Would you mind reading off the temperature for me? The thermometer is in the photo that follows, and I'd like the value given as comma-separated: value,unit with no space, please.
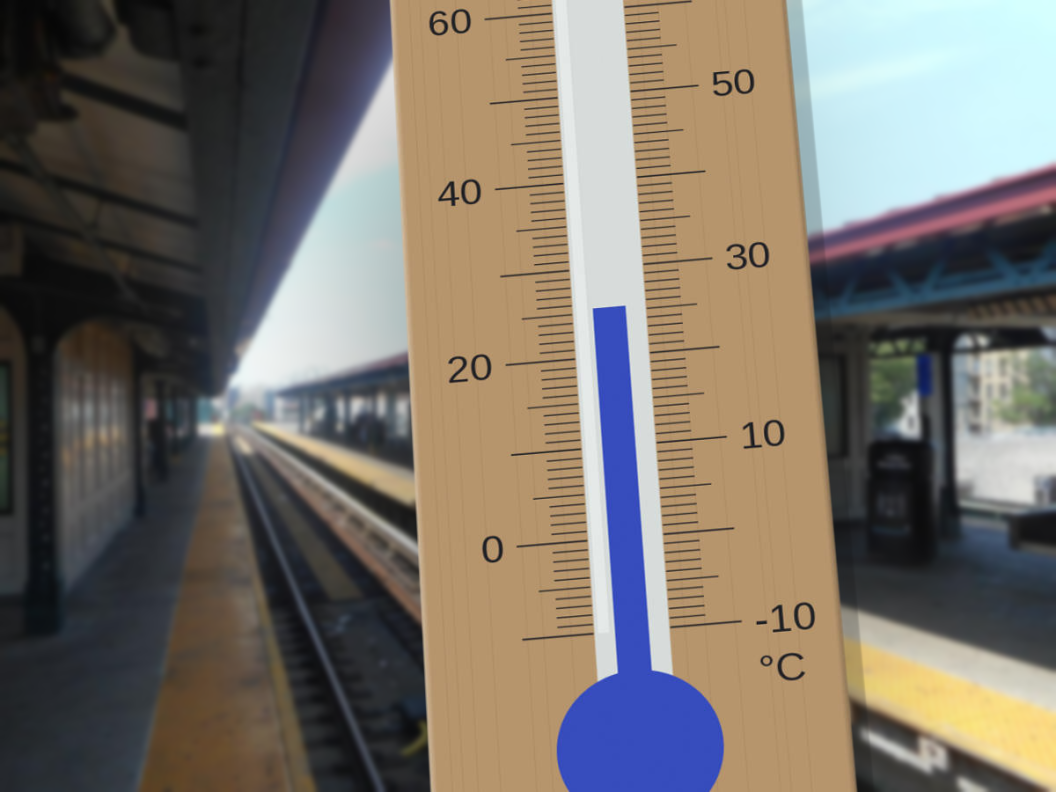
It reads 25.5,°C
